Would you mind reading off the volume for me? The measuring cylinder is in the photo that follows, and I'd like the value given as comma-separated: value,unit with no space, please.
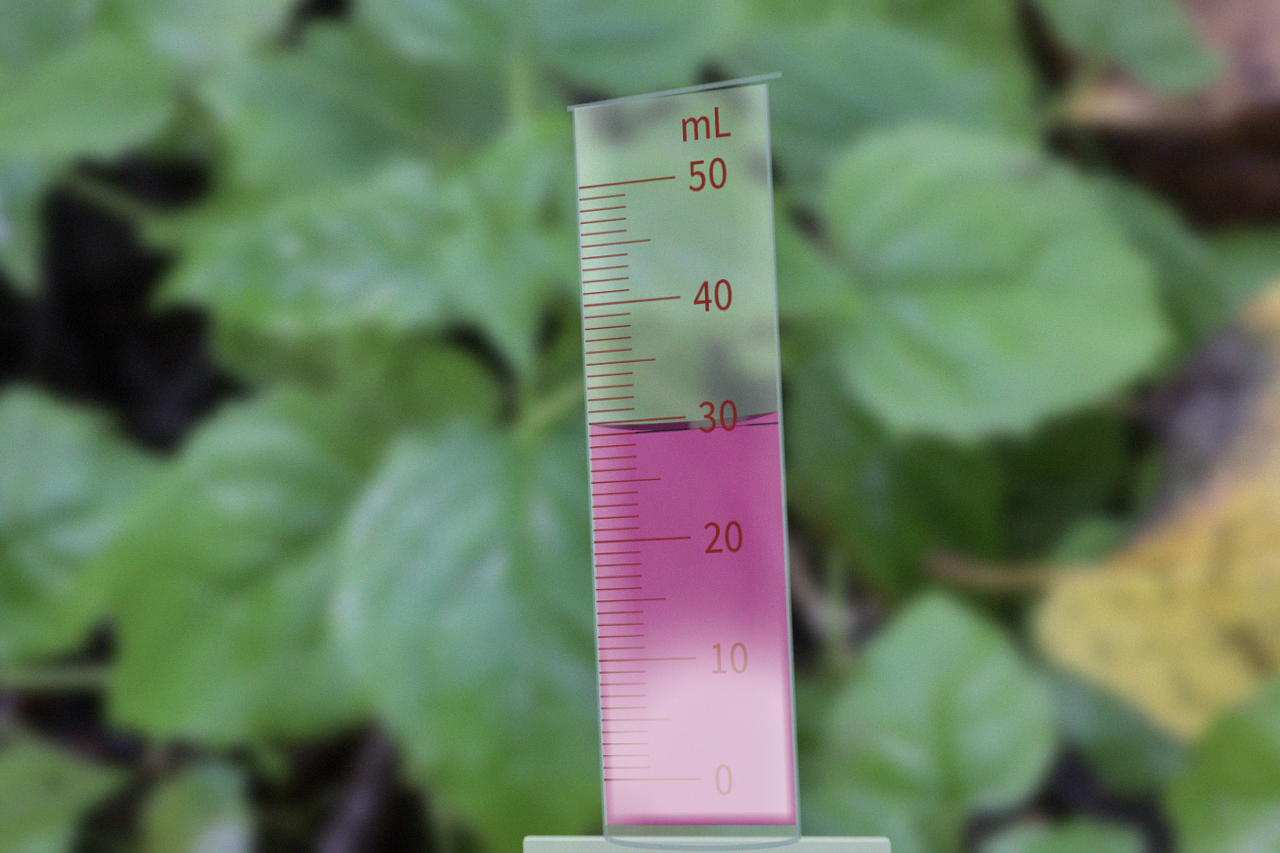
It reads 29,mL
